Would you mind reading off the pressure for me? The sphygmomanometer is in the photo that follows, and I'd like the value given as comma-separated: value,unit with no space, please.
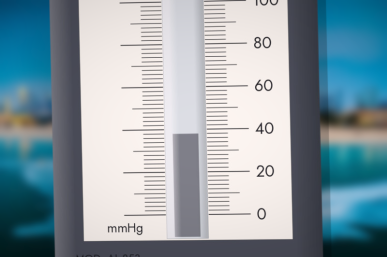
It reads 38,mmHg
